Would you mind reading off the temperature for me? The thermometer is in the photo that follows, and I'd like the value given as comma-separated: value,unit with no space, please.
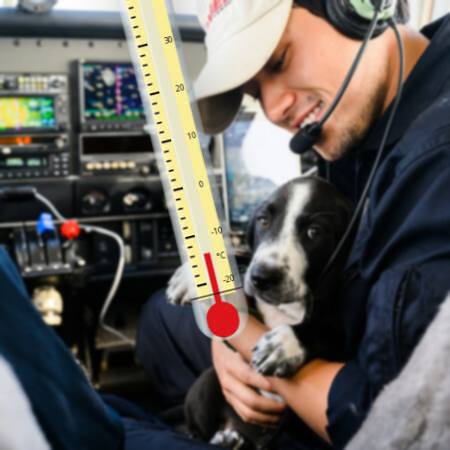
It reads -14,°C
